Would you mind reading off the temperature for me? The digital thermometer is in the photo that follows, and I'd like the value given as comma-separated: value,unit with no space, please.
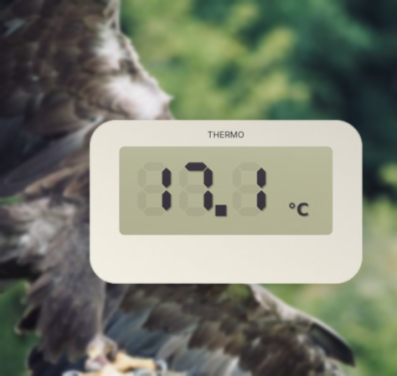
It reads 17.1,°C
